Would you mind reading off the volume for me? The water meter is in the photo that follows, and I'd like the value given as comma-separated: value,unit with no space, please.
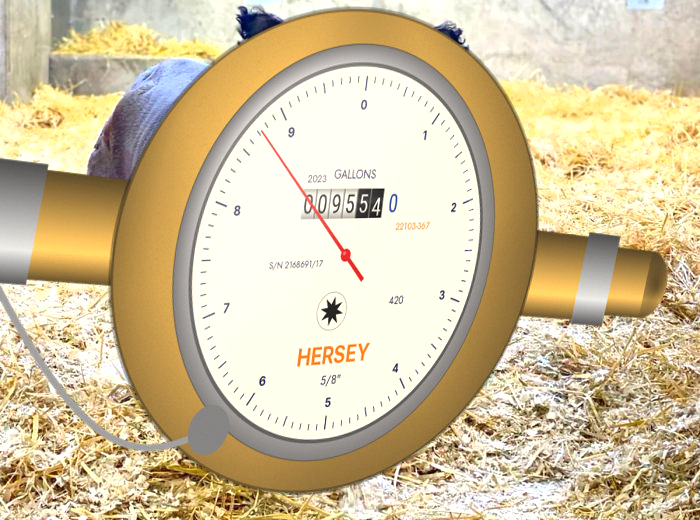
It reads 95538.7,gal
